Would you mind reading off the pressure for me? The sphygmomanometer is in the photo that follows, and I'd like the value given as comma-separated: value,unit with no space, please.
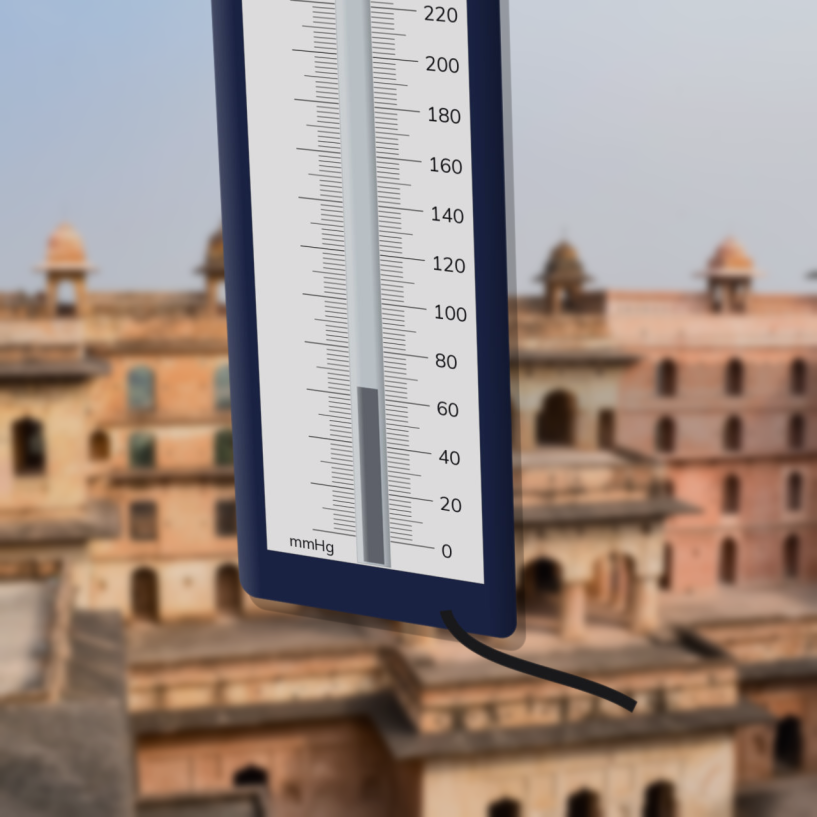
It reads 64,mmHg
